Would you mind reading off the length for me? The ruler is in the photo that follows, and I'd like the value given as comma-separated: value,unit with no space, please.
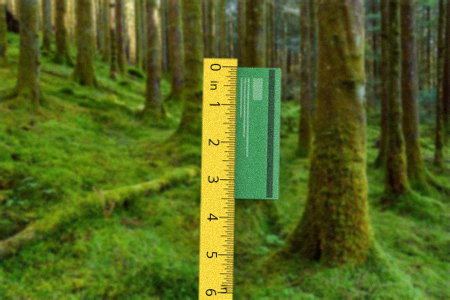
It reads 3.5,in
